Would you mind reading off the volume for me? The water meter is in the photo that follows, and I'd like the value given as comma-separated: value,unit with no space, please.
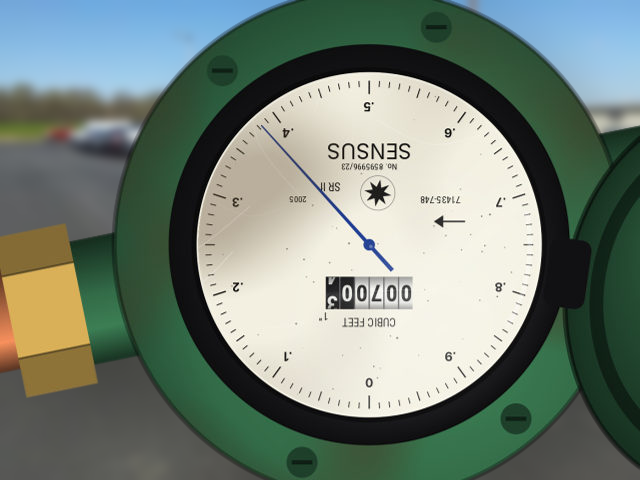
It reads 7003.38,ft³
